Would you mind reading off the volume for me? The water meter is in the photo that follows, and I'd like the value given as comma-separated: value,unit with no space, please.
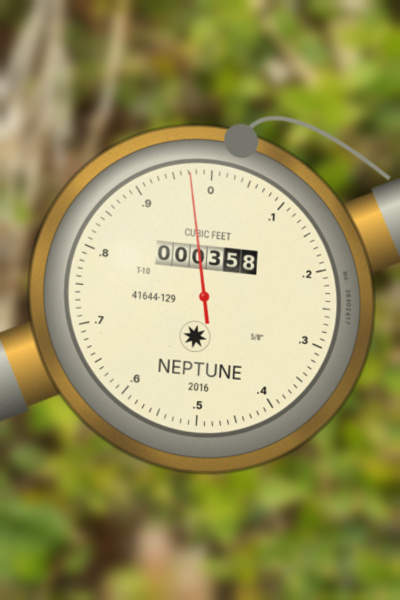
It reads 357.97,ft³
